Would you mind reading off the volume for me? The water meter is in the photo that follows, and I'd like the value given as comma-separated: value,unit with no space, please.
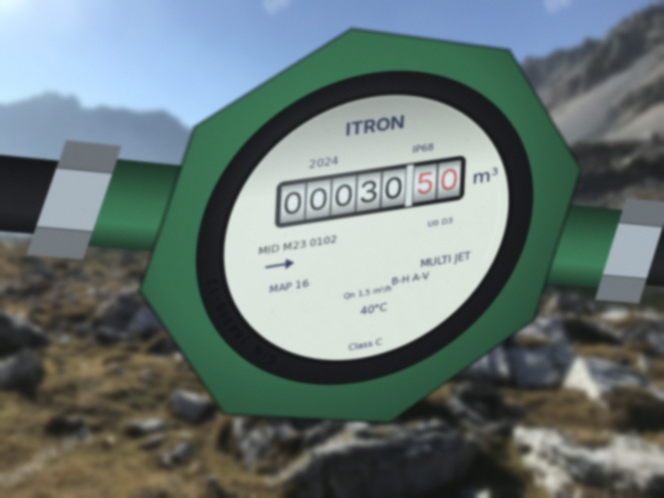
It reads 30.50,m³
